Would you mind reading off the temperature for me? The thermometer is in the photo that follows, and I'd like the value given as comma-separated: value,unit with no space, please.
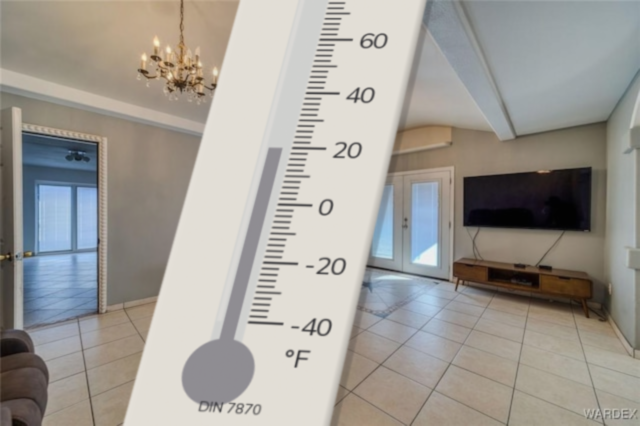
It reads 20,°F
